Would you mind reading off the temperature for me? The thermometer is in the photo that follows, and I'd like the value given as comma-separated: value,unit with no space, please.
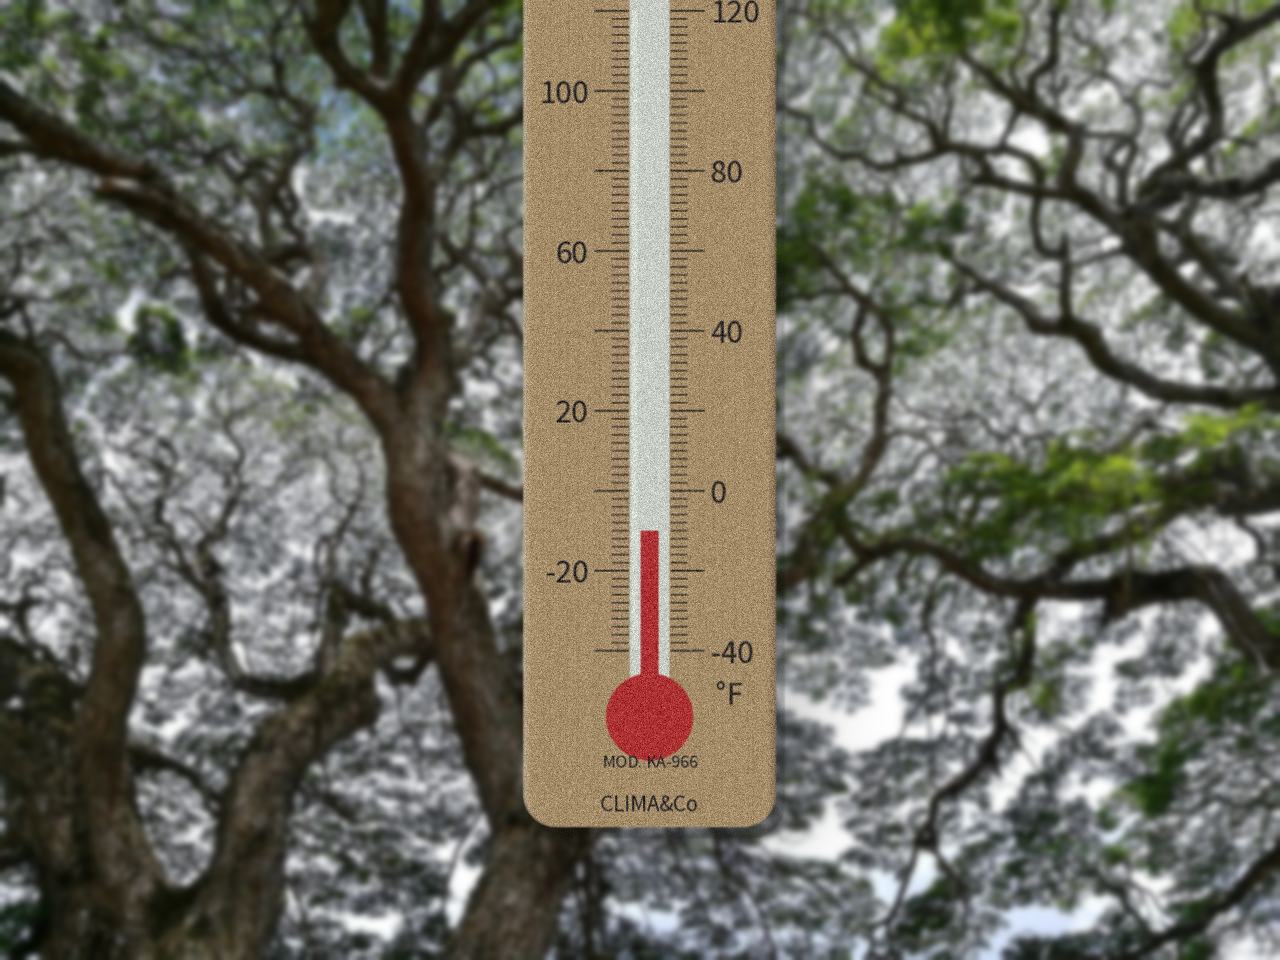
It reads -10,°F
